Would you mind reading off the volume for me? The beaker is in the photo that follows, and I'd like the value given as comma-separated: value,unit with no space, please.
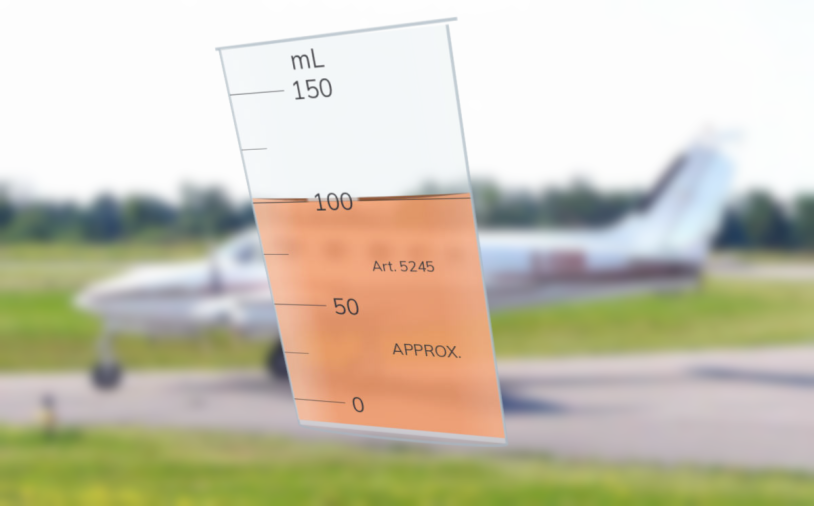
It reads 100,mL
